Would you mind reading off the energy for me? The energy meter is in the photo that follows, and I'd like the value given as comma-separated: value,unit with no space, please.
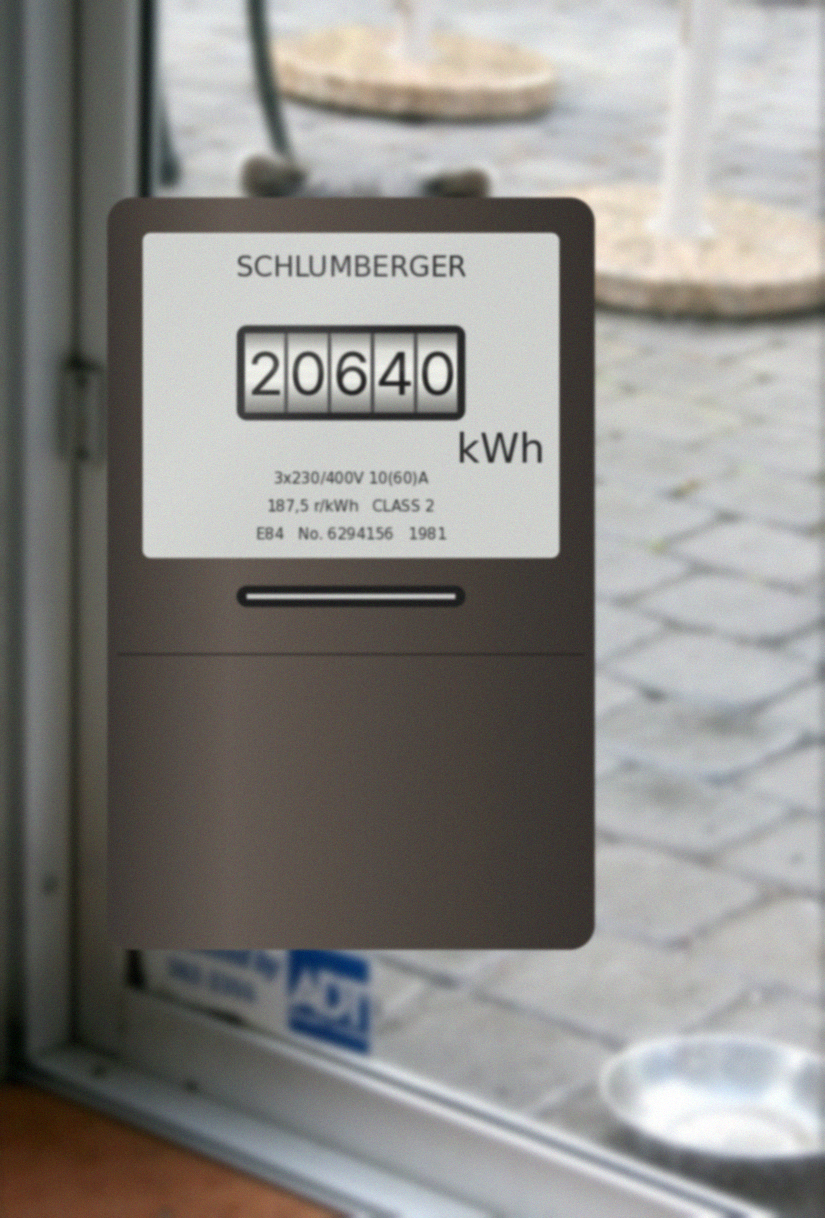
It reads 20640,kWh
